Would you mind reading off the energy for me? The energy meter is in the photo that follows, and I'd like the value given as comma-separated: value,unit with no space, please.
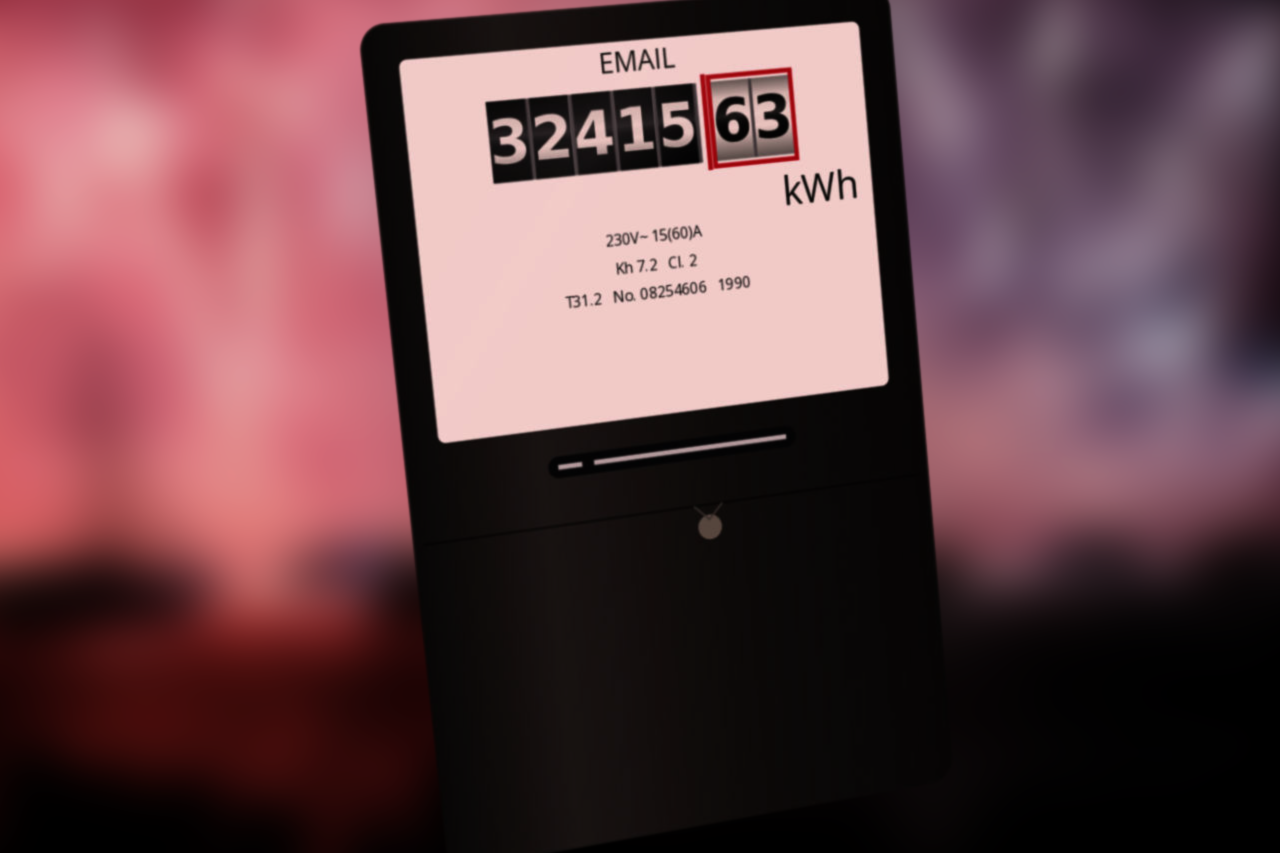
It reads 32415.63,kWh
